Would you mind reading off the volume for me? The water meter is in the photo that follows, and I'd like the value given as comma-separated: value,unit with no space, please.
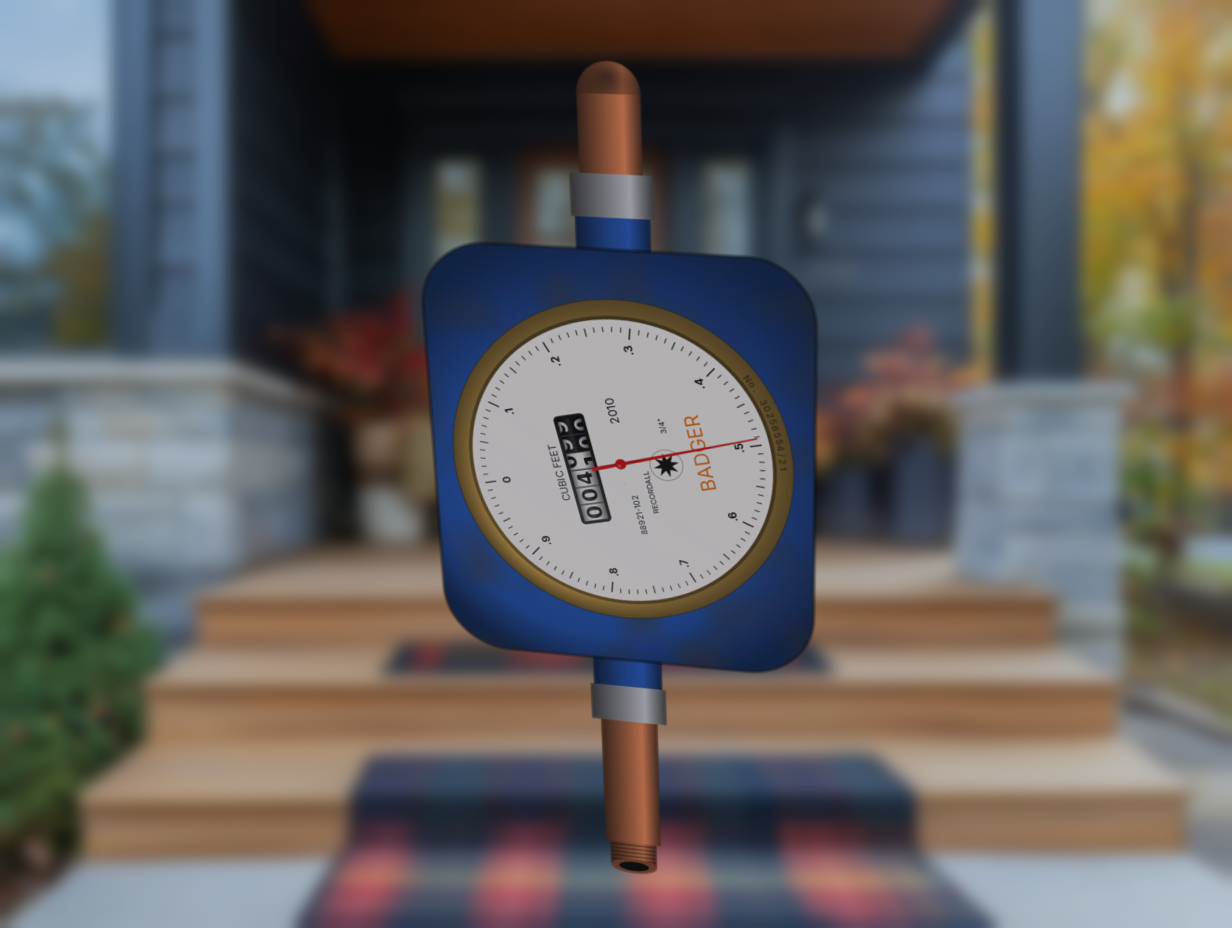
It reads 4099.49,ft³
